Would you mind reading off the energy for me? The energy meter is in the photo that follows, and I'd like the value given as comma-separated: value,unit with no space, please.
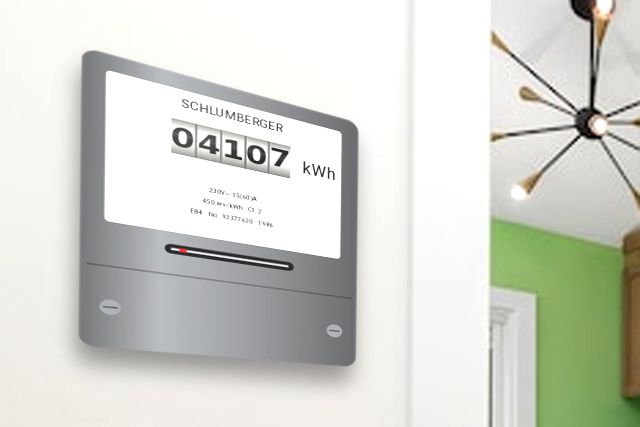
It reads 4107,kWh
